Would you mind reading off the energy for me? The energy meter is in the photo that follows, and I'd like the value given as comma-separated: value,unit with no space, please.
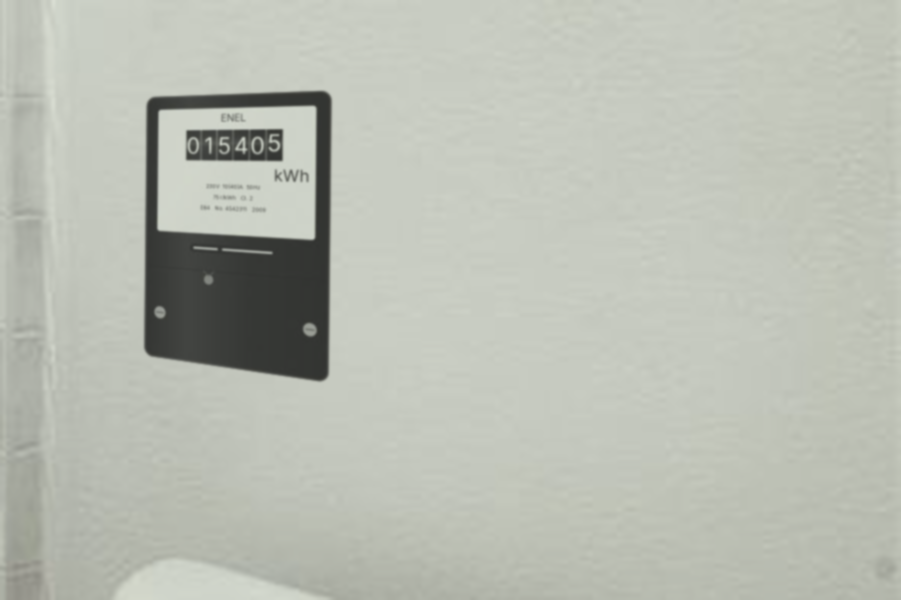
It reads 15405,kWh
